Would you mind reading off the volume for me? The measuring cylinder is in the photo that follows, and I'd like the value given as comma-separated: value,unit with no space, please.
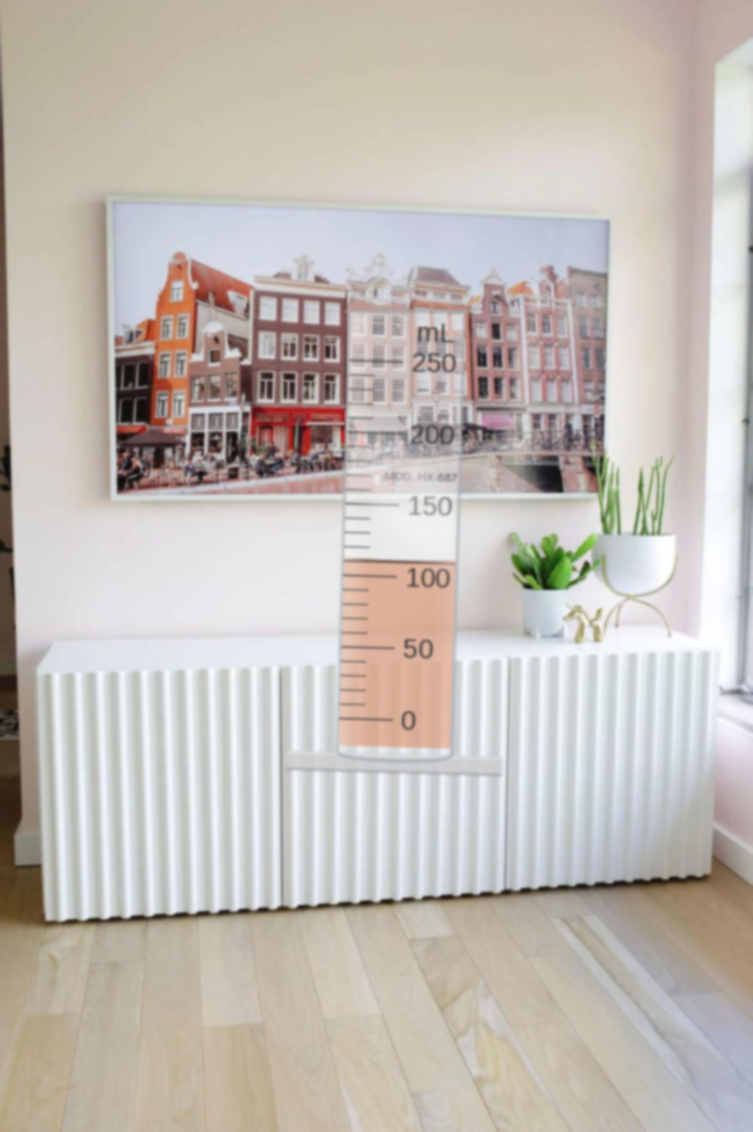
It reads 110,mL
